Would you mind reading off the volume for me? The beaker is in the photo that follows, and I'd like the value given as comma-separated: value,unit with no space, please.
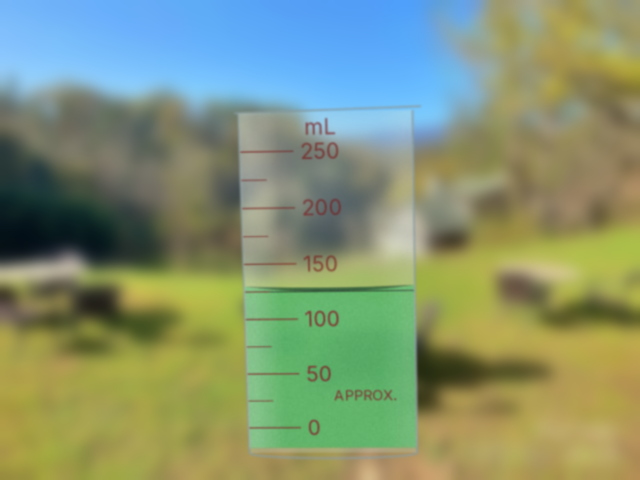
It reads 125,mL
